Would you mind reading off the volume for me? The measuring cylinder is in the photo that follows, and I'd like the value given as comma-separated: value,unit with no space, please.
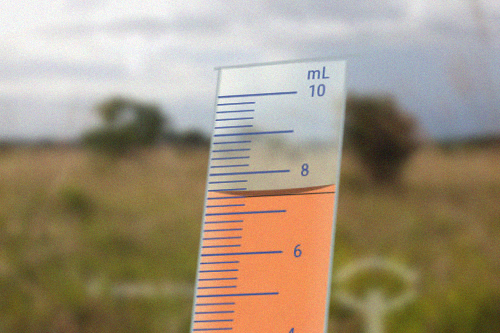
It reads 7.4,mL
